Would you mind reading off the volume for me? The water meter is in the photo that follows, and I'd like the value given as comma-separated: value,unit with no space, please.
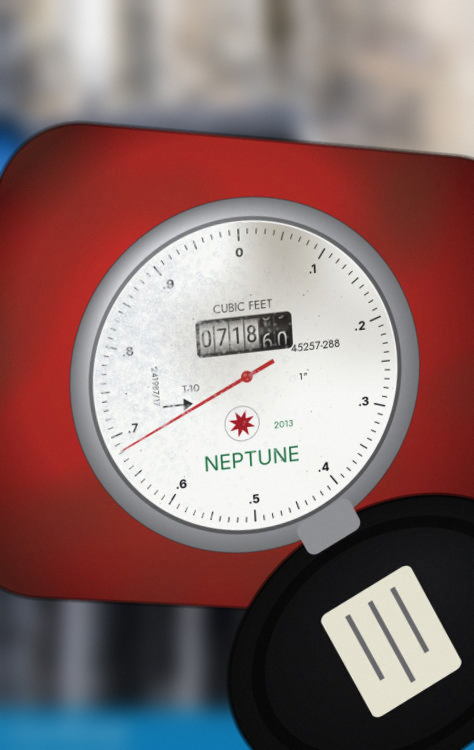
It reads 71859.68,ft³
